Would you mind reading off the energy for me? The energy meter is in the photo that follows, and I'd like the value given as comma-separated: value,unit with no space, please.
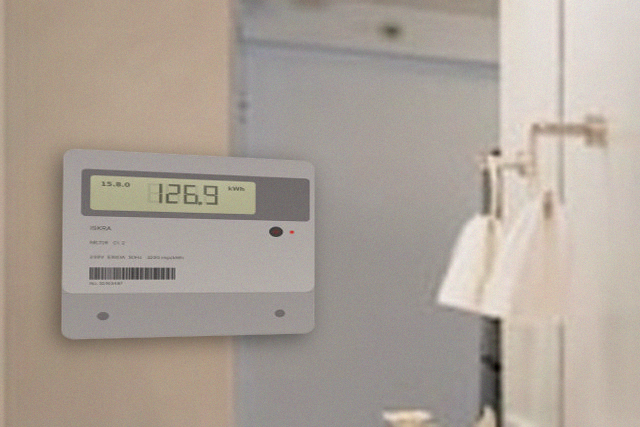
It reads 126.9,kWh
